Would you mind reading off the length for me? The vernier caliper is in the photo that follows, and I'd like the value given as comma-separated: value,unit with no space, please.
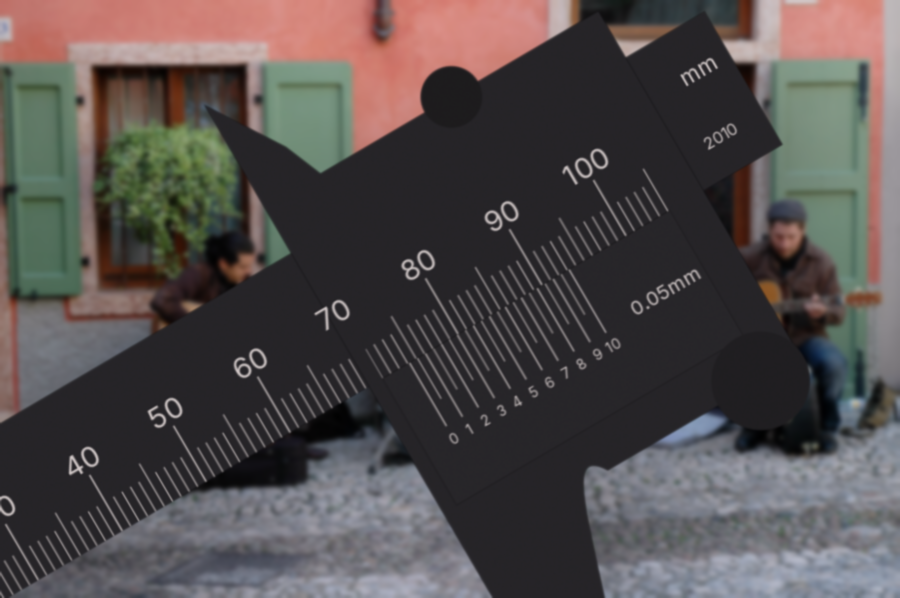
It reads 74.2,mm
